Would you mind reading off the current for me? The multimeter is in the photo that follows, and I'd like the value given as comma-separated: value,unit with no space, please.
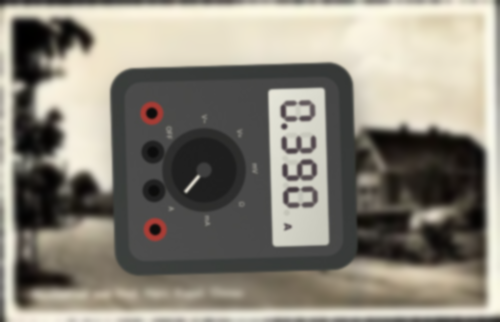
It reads 0.390,A
